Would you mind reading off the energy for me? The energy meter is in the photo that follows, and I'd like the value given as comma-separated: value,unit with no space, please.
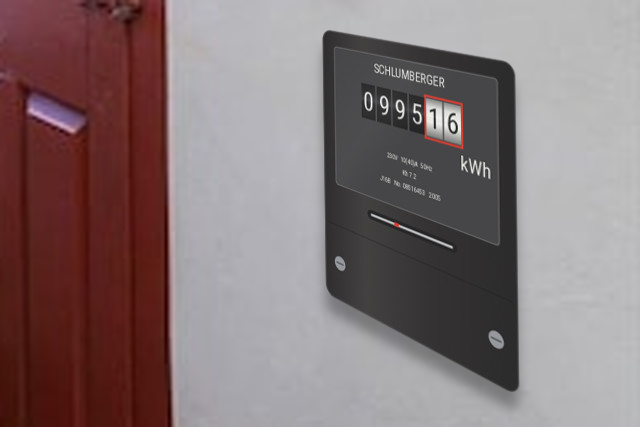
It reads 995.16,kWh
